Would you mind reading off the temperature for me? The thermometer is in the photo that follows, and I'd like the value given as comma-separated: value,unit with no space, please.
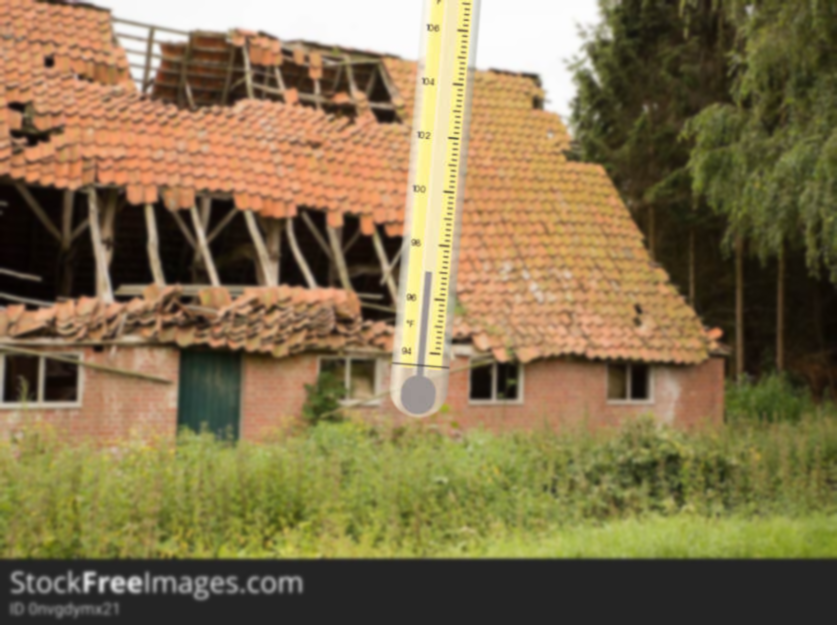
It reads 97,°F
